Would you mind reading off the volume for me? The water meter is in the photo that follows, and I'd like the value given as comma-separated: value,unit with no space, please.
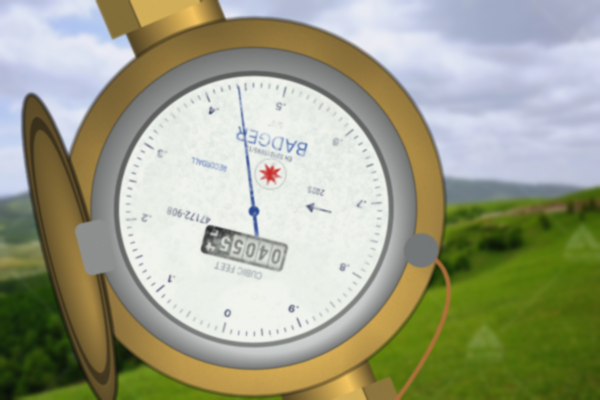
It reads 40554.44,ft³
